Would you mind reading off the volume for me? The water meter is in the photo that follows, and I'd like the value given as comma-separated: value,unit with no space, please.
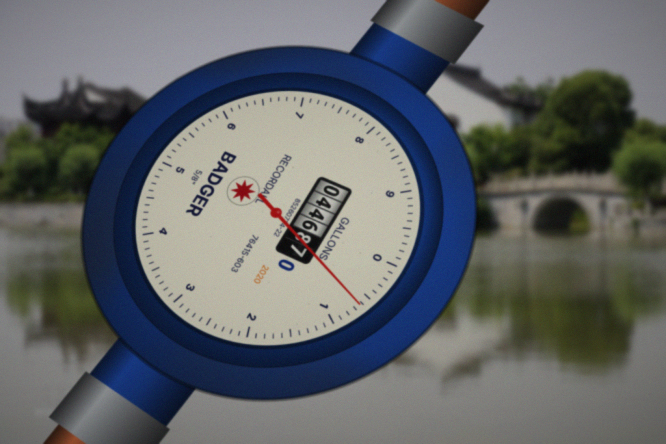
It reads 446870.6,gal
